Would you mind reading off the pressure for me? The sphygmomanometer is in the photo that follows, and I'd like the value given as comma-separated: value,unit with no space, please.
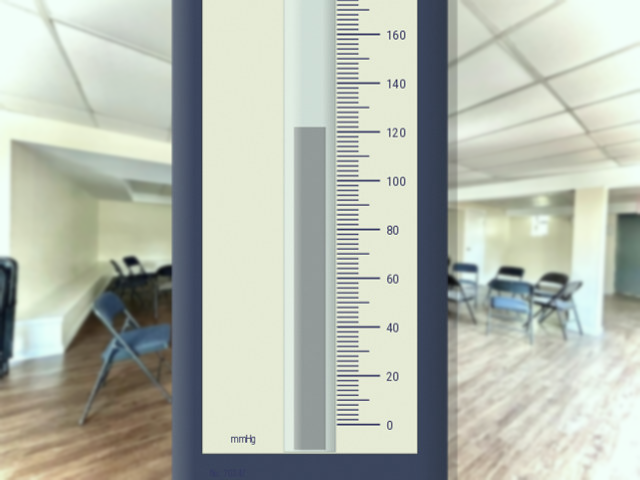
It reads 122,mmHg
